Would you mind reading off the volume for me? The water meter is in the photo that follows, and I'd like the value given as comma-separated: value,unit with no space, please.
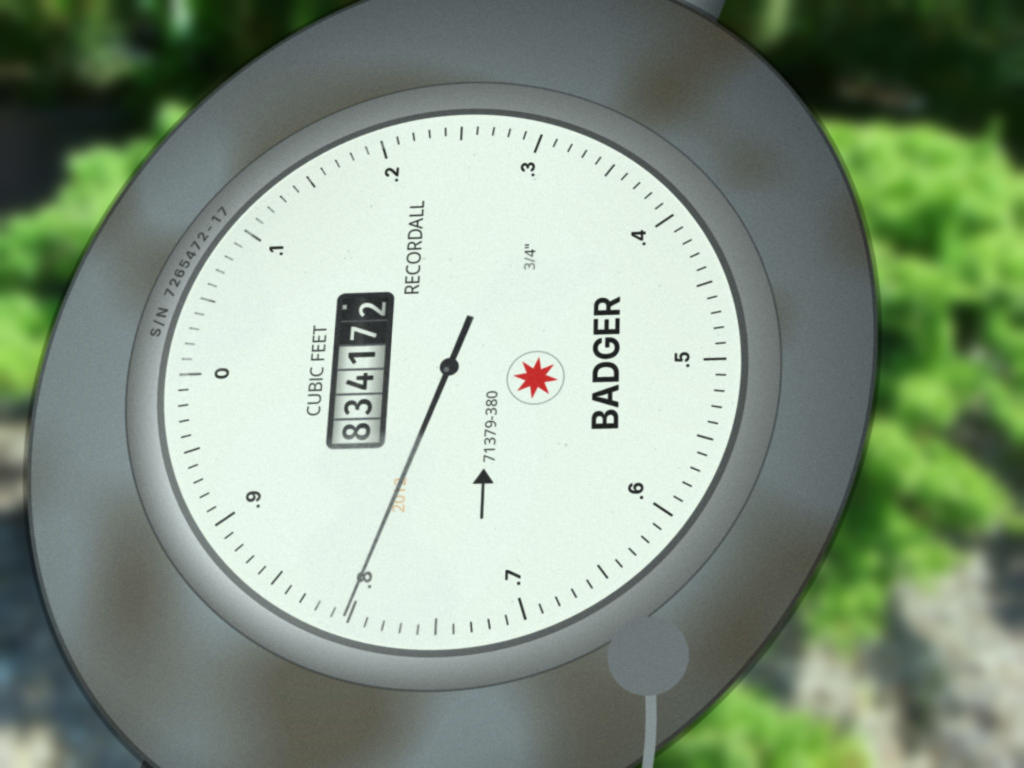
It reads 834171.80,ft³
